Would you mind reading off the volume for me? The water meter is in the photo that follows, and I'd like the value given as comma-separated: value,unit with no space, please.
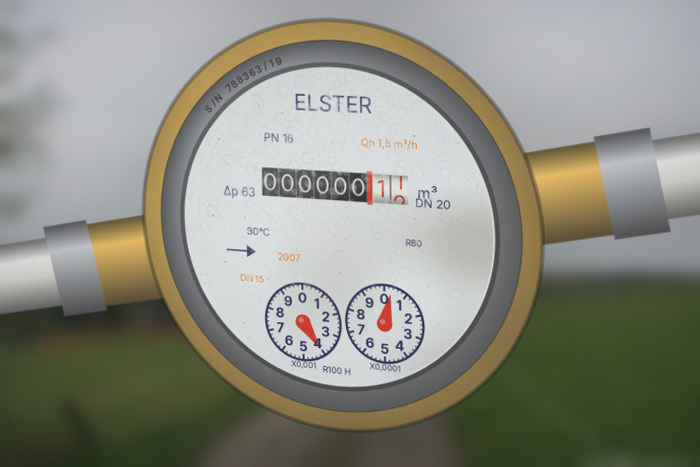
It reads 0.1140,m³
